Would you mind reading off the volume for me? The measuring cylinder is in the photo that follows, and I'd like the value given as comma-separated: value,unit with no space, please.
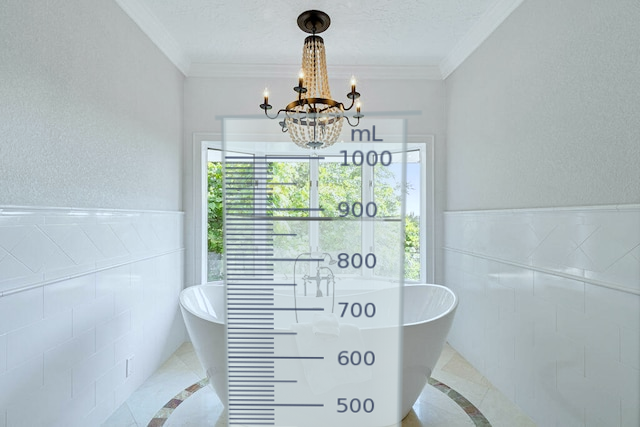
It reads 880,mL
